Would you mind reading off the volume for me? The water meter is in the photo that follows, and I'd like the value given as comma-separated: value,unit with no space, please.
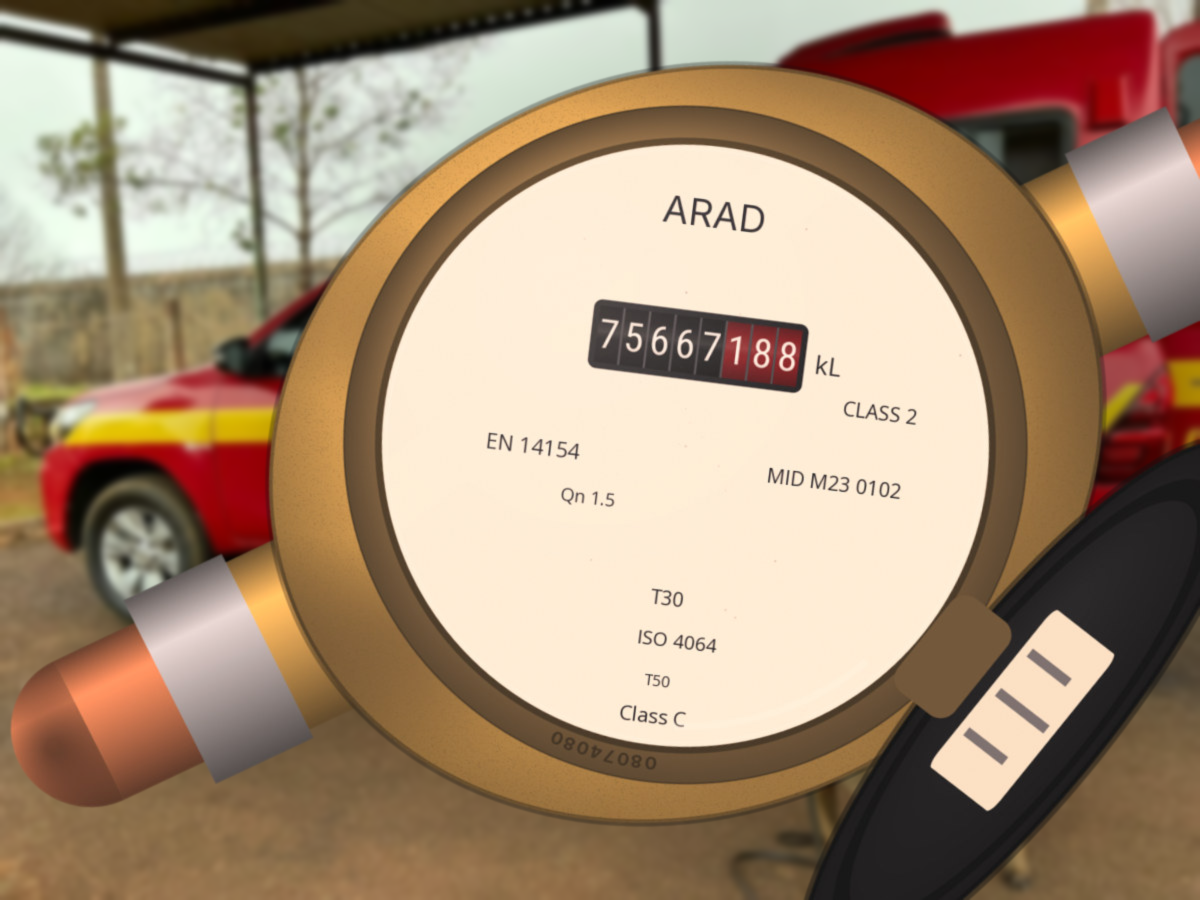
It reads 75667.188,kL
